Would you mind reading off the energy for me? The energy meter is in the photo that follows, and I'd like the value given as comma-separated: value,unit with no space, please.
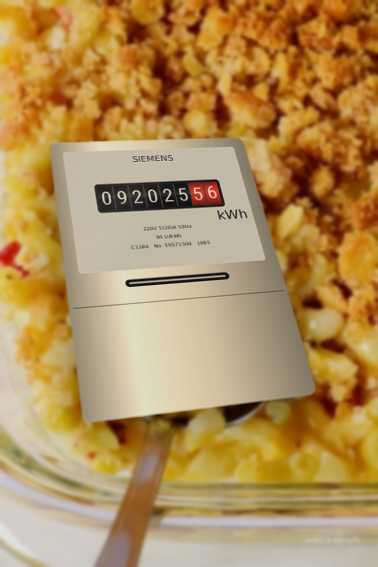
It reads 92025.56,kWh
